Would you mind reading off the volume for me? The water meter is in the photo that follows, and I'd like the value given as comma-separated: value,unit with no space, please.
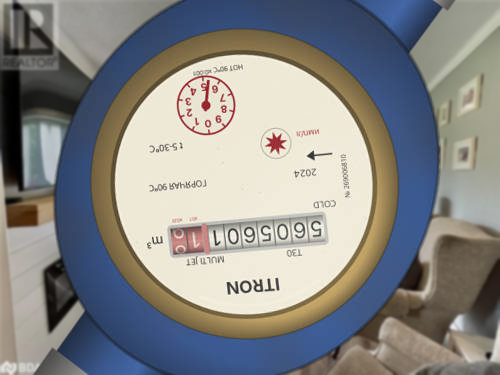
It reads 5605601.185,m³
